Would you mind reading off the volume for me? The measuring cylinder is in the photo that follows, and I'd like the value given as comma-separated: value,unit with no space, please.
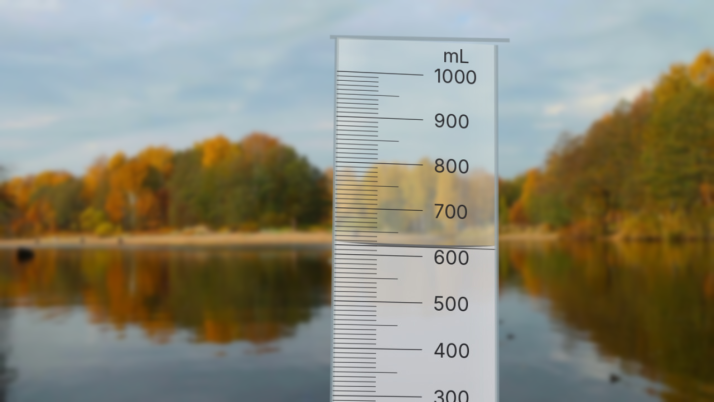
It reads 620,mL
